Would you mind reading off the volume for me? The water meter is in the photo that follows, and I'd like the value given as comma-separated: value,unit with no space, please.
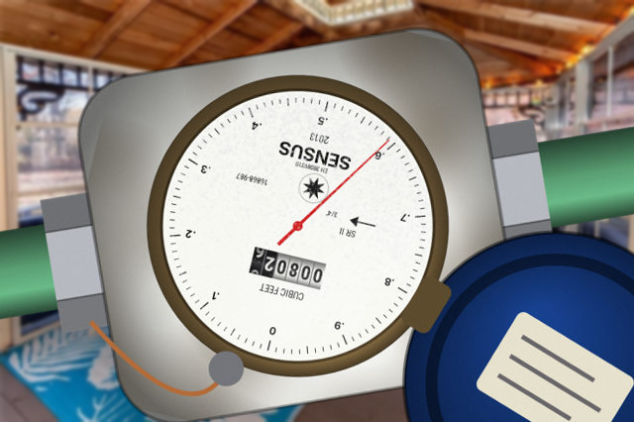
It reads 8025.59,ft³
